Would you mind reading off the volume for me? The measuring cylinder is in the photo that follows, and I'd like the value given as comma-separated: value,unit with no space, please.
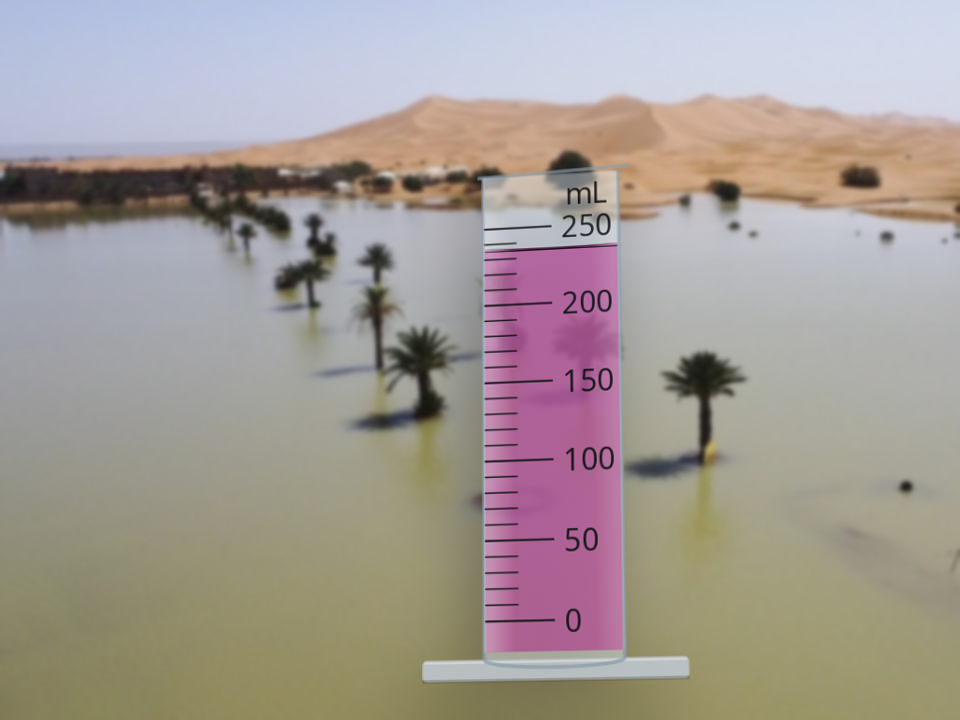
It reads 235,mL
